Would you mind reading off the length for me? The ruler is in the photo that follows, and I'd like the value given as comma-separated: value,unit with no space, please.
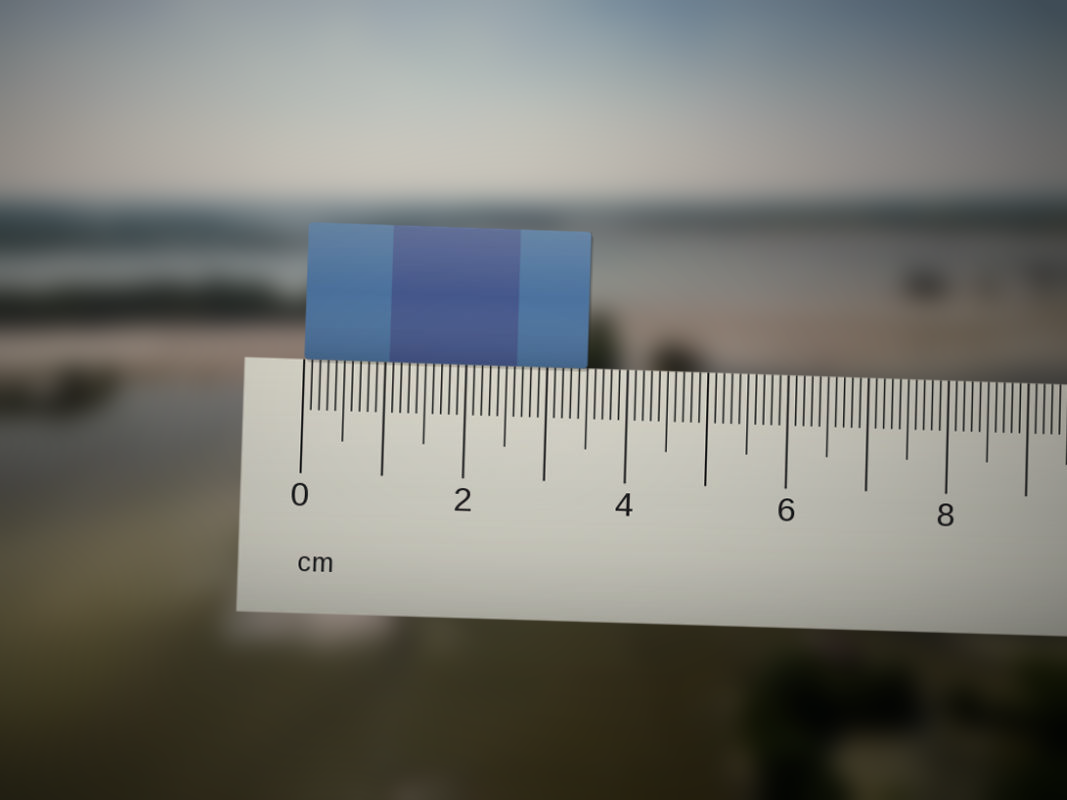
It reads 3.5,cm
